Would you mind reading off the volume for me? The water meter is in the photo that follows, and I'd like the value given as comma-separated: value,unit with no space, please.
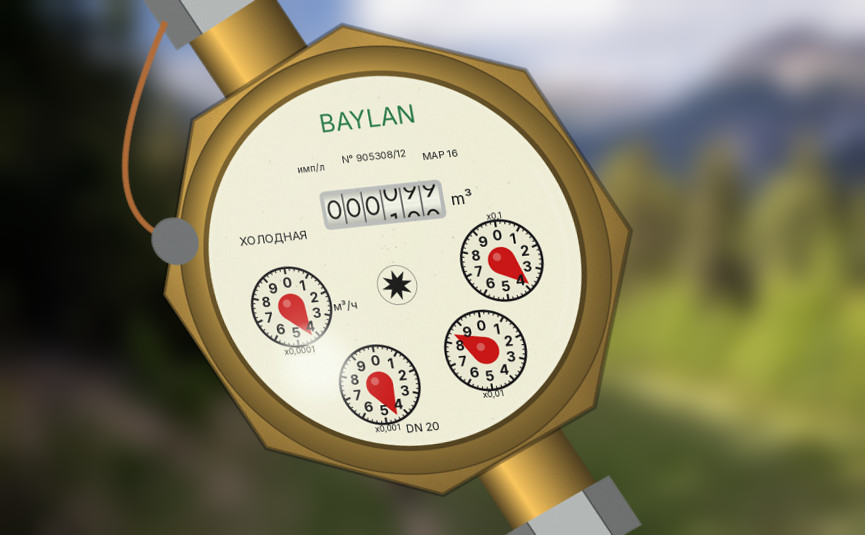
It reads 99.3844,m³
